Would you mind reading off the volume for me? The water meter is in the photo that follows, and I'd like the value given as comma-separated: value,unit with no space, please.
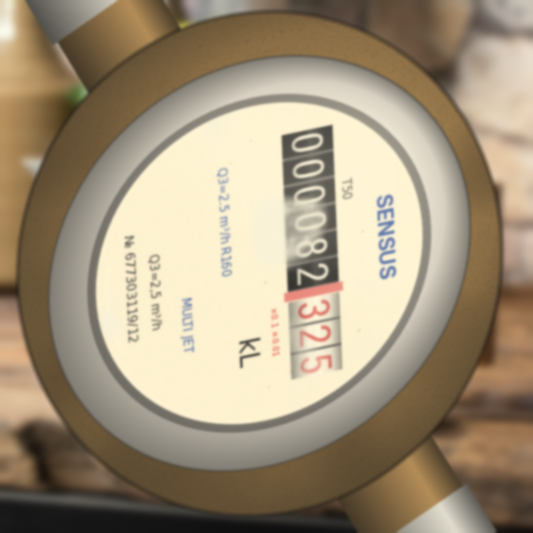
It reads 82.325,kL
